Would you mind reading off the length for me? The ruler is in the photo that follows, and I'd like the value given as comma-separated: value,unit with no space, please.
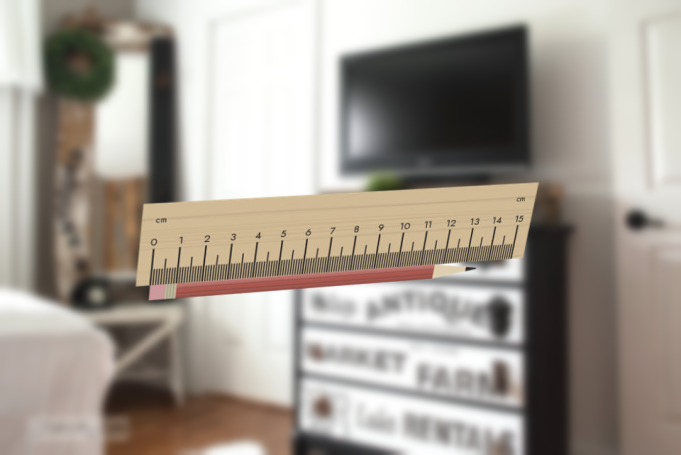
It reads 13.5,cm
